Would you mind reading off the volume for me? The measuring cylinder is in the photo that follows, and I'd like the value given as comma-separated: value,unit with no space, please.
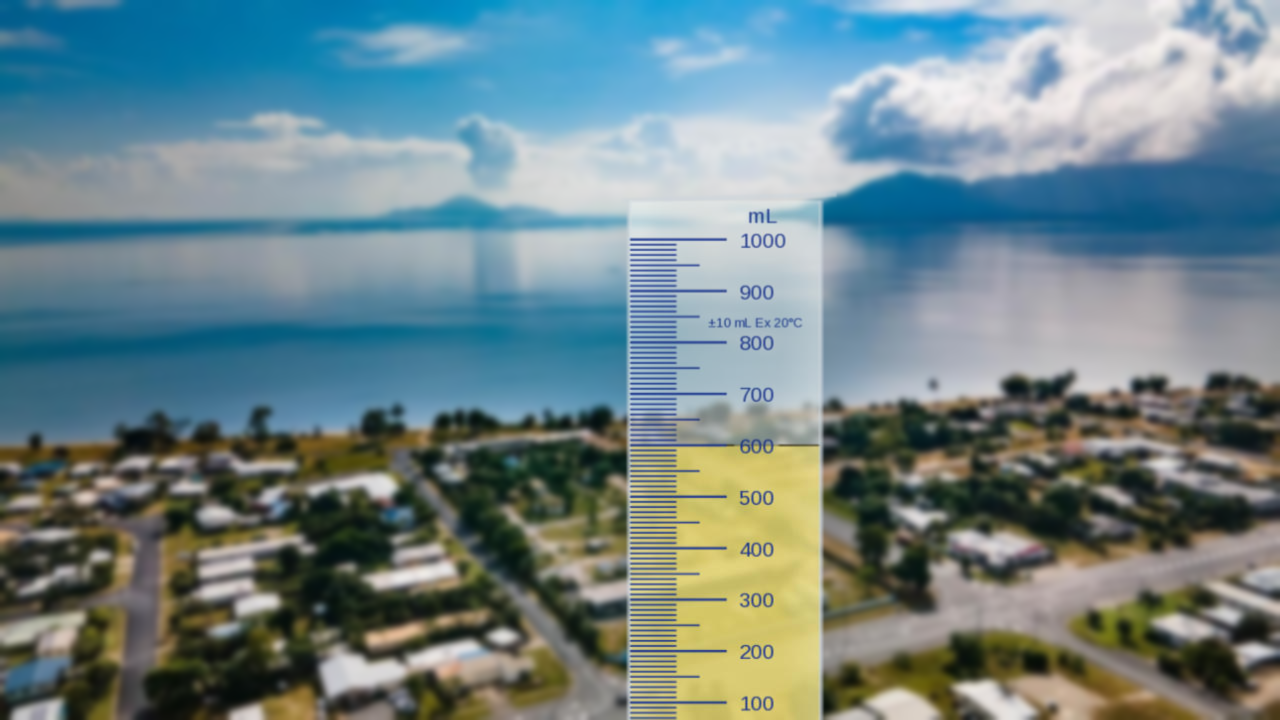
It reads 600,mL
